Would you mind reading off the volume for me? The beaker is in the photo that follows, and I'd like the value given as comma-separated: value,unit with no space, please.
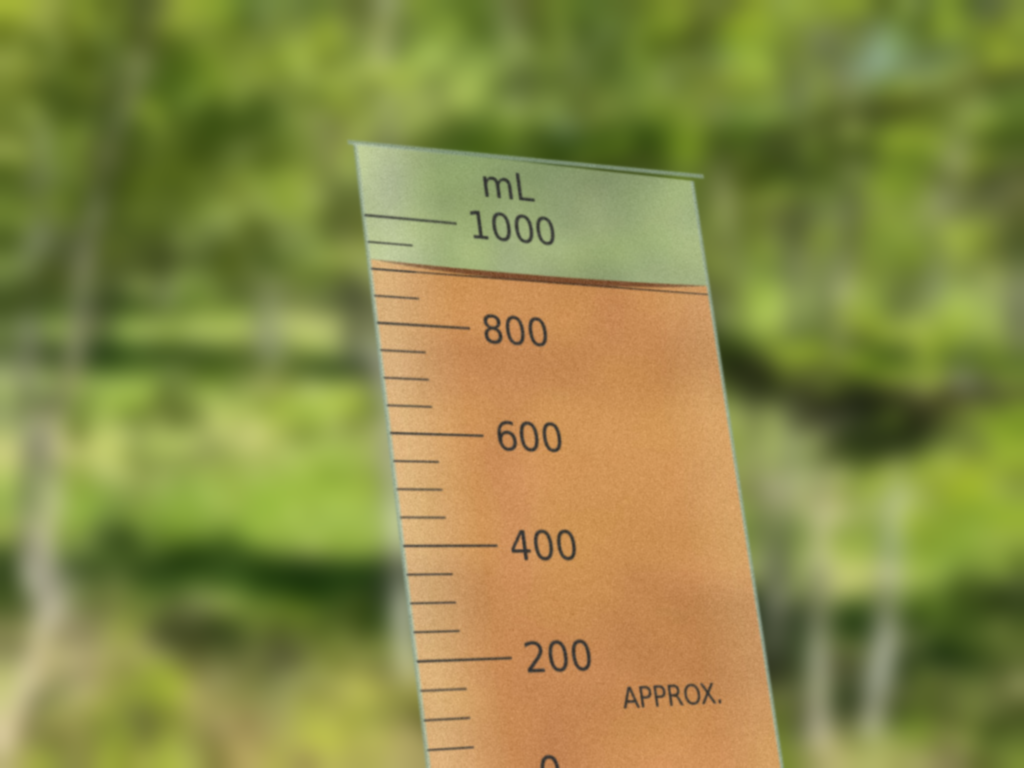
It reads 900,mL
